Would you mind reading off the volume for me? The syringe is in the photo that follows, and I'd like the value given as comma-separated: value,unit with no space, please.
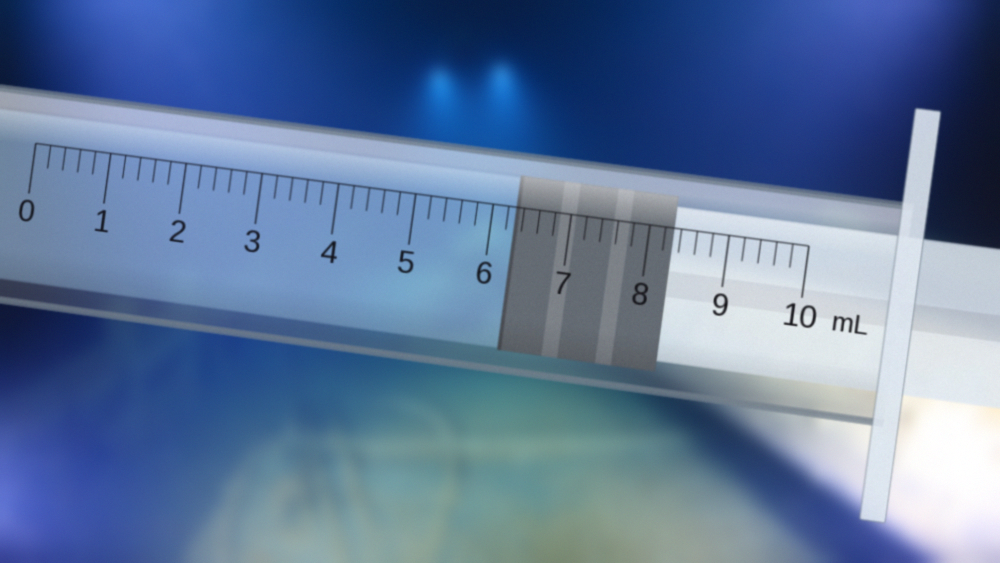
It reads 6.3,mL
